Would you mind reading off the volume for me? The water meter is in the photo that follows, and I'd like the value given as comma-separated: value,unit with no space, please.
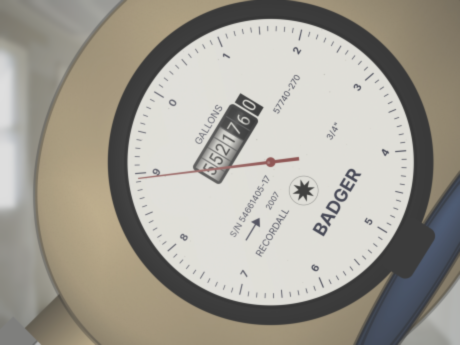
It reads 5521758.9,gal
